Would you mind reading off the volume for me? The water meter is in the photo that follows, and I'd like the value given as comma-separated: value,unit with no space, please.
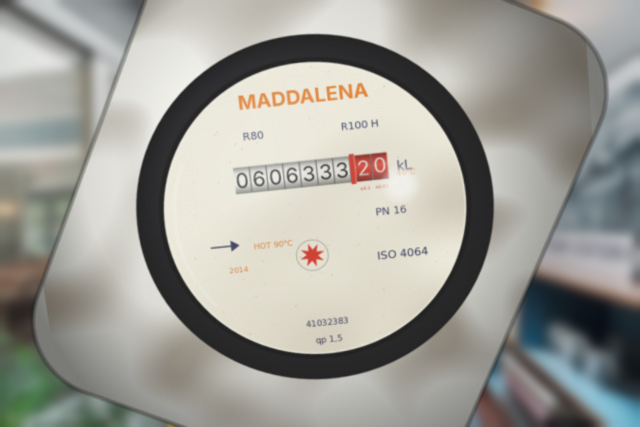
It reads 606333.20,kL
